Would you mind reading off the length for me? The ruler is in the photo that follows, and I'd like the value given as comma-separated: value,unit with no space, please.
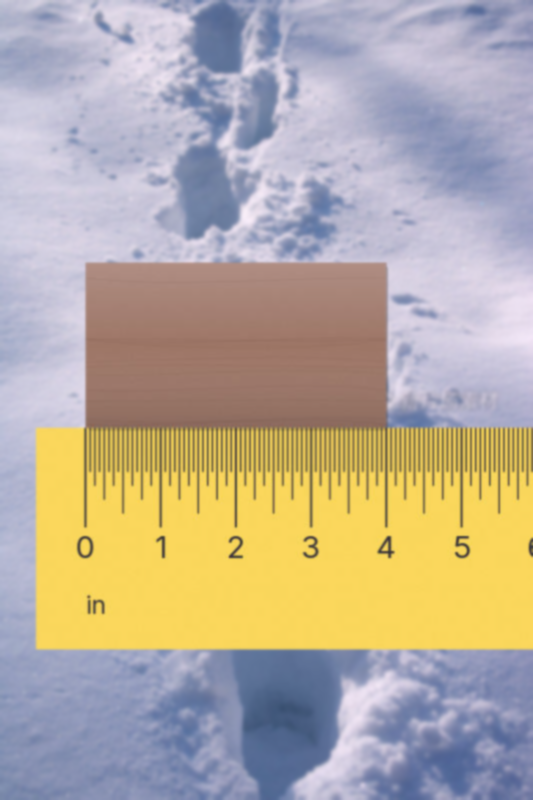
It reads 4,in
